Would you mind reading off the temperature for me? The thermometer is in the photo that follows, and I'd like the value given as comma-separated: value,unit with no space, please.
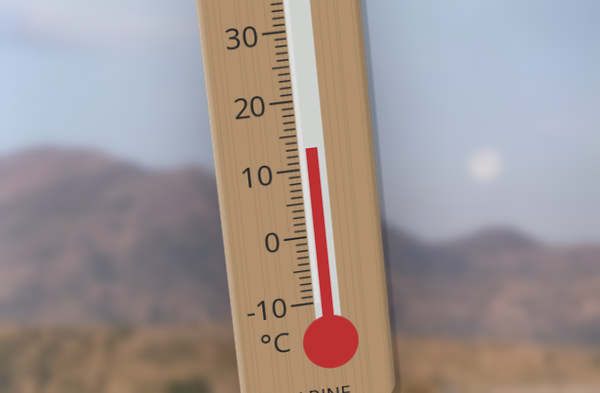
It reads 13,°C
